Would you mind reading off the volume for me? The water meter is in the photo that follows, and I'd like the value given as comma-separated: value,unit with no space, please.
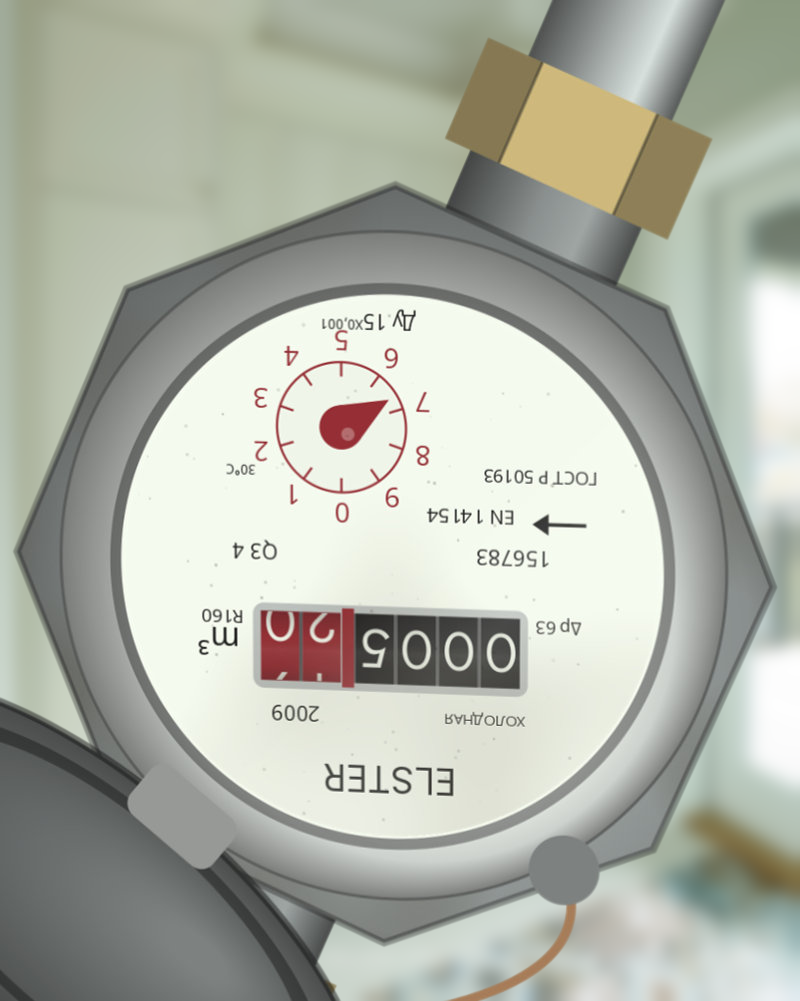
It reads 5.196,m³
